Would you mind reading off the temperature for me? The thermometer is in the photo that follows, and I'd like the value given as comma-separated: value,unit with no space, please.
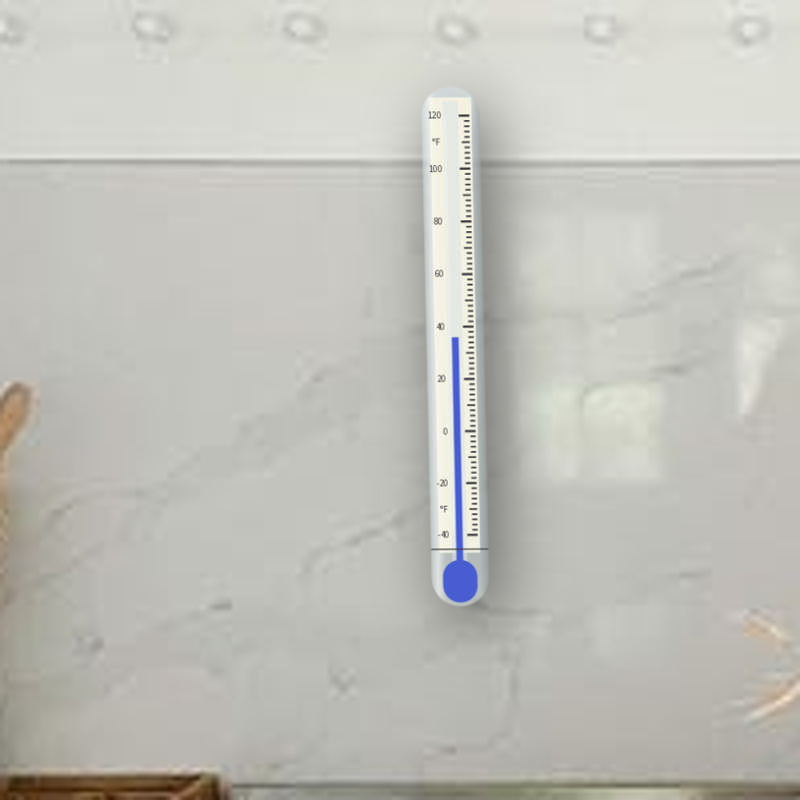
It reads 36,°F
